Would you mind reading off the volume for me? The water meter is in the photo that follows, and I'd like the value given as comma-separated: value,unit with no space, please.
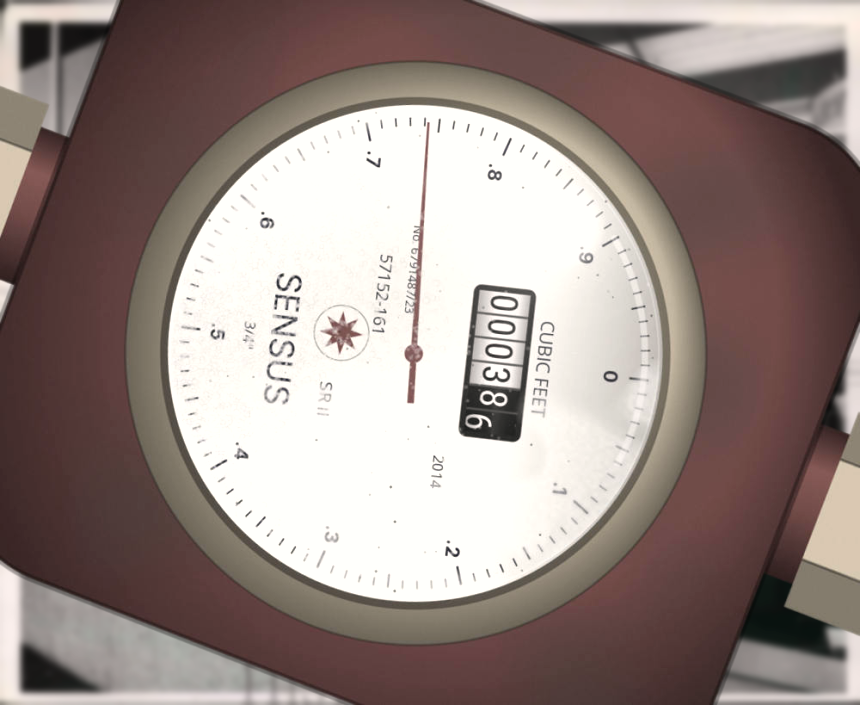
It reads 385.74,ft³
